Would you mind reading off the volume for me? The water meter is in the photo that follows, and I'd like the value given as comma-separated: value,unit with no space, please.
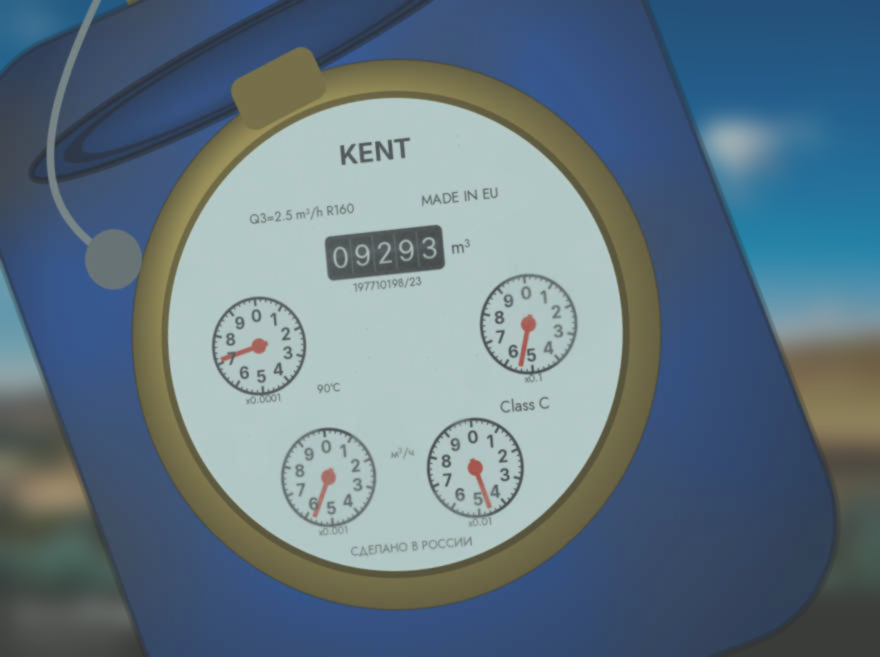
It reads 9293.5457,m³
